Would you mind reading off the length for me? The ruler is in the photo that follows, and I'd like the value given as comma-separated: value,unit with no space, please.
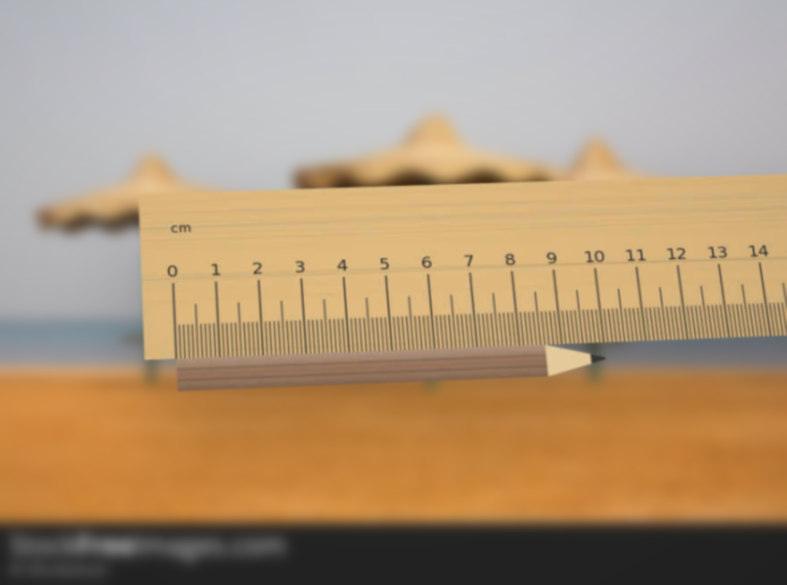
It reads 10,cm
